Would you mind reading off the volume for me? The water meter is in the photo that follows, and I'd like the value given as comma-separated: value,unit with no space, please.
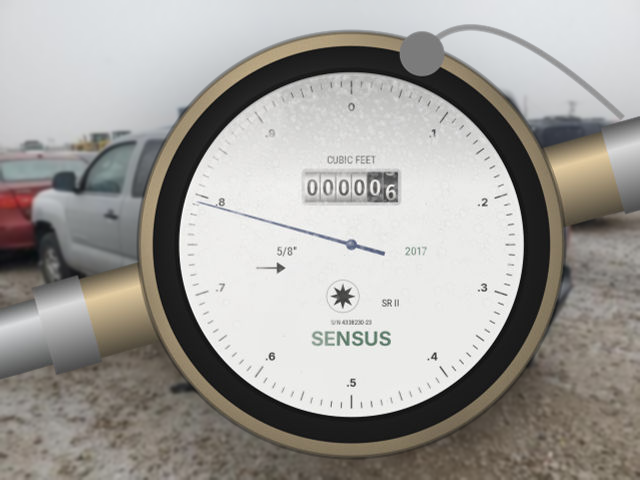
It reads 5.79,ft³
